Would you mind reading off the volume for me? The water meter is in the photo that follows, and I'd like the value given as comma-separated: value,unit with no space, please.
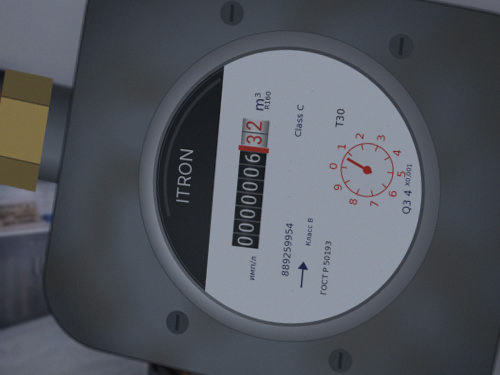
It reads 6.320,m³
